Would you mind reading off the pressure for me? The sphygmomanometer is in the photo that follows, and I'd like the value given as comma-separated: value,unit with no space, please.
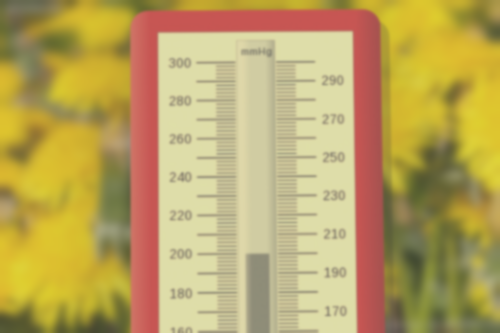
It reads 200,mmHg
